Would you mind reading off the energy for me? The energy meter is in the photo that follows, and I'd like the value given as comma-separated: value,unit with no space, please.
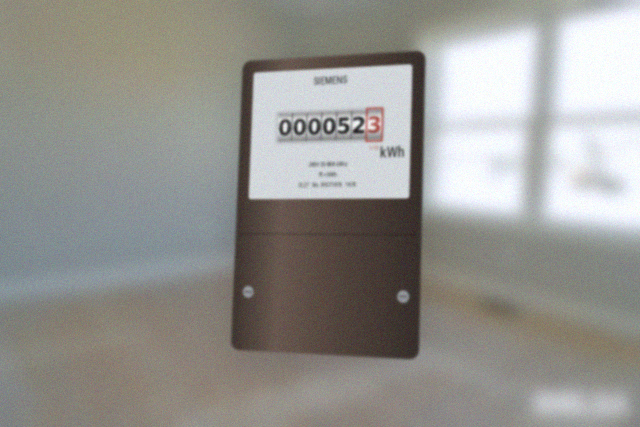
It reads 52.3,kWh
